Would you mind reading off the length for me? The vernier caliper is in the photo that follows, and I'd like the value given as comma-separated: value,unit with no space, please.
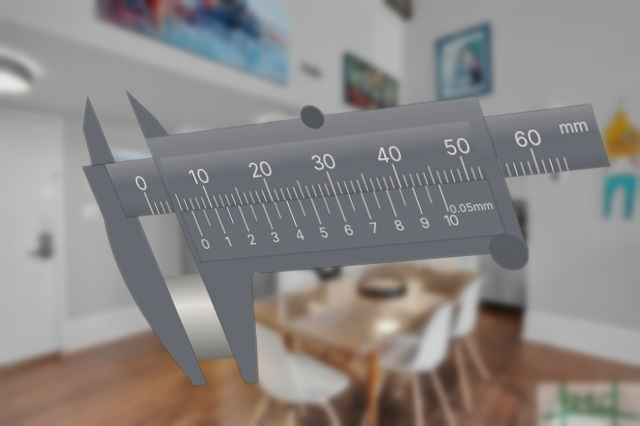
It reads 6.6,mm
